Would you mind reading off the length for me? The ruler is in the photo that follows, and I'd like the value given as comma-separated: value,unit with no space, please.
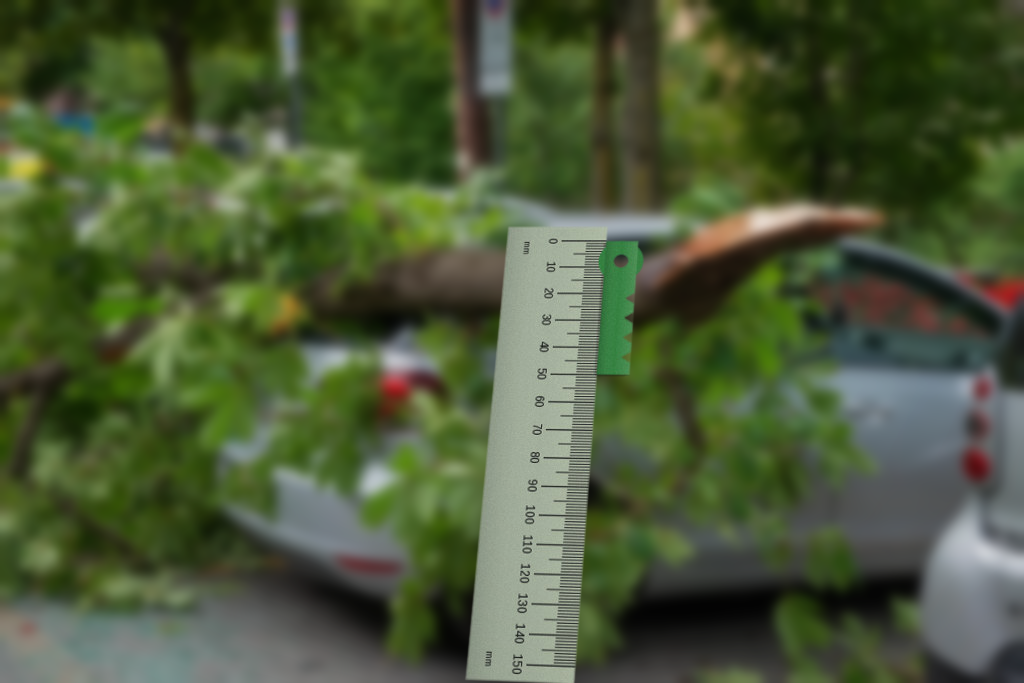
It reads 50,mm
